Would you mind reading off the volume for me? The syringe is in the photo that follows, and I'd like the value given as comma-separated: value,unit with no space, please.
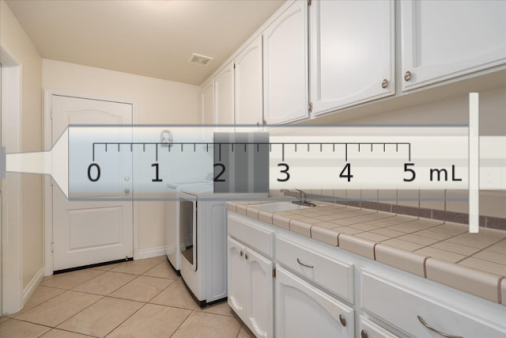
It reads 1.9,mL
